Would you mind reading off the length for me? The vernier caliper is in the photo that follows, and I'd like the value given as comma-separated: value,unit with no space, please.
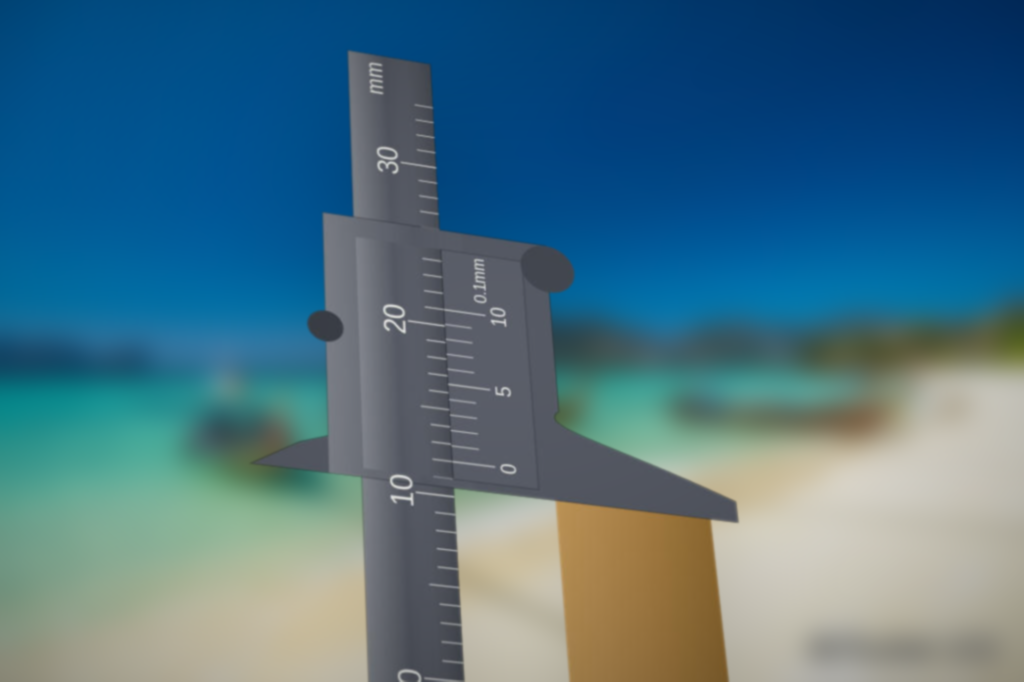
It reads 12.0,mm
